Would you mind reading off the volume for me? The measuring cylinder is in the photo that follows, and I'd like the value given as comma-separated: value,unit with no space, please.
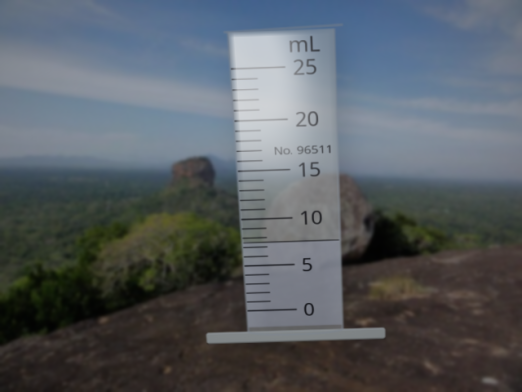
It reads 7.5,mL
